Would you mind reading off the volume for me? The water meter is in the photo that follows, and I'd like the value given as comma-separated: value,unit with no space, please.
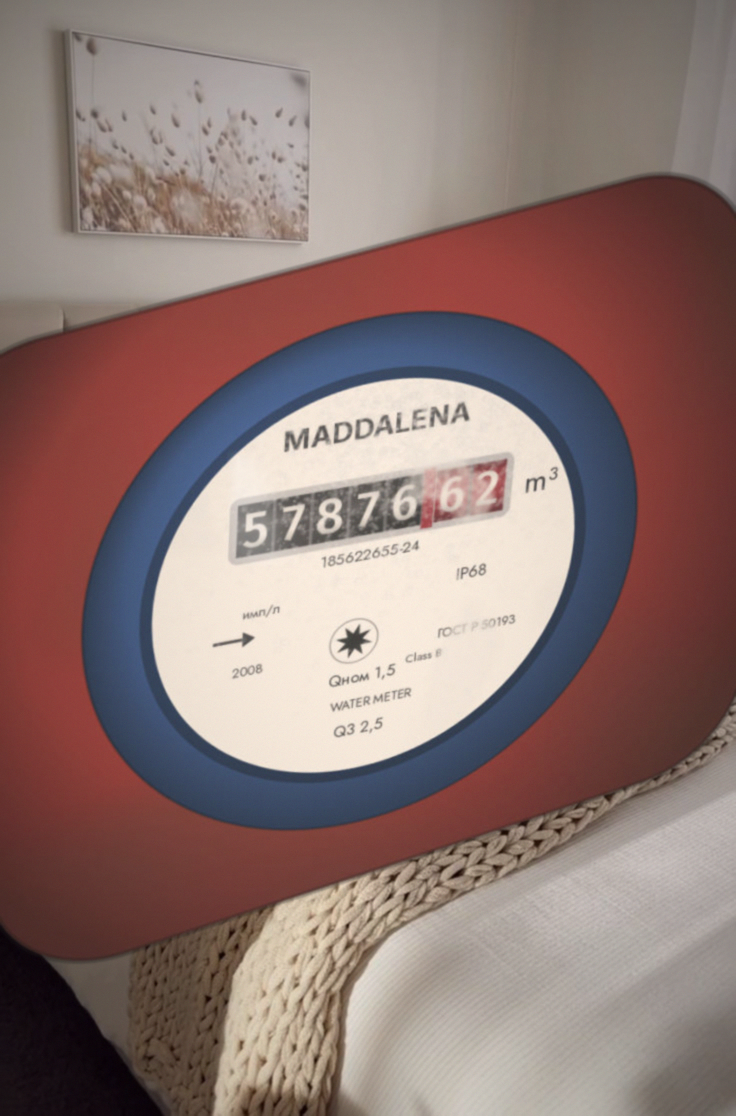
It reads 57876.62,m³
